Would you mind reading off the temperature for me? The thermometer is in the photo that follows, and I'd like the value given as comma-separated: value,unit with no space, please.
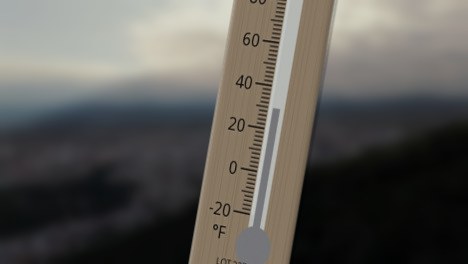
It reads 30,°F
